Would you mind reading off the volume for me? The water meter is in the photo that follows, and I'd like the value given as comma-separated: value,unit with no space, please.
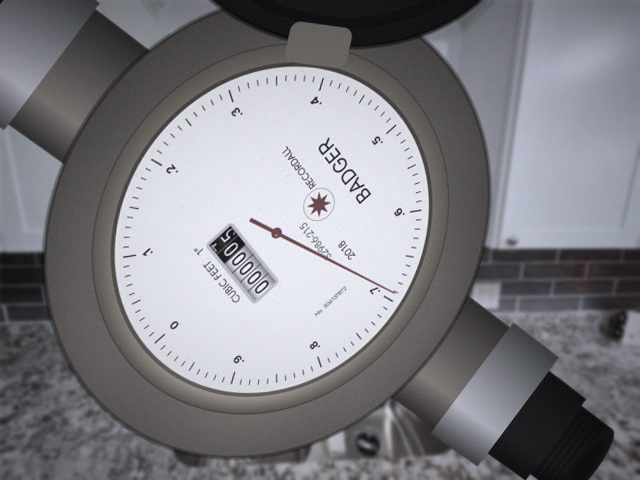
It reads 4.69,ft³
